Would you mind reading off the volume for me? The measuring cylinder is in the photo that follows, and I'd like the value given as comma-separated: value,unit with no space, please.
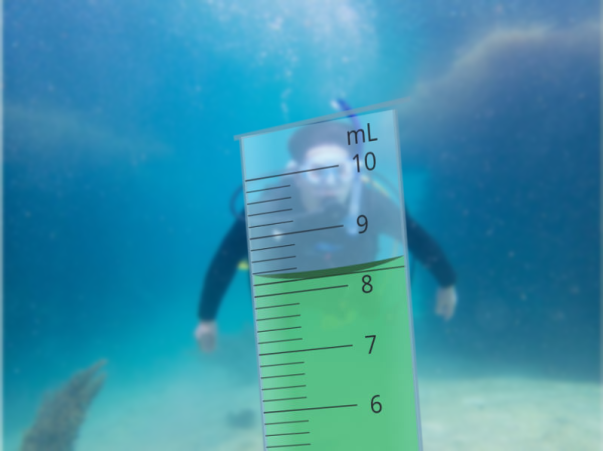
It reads 8.2,mL
